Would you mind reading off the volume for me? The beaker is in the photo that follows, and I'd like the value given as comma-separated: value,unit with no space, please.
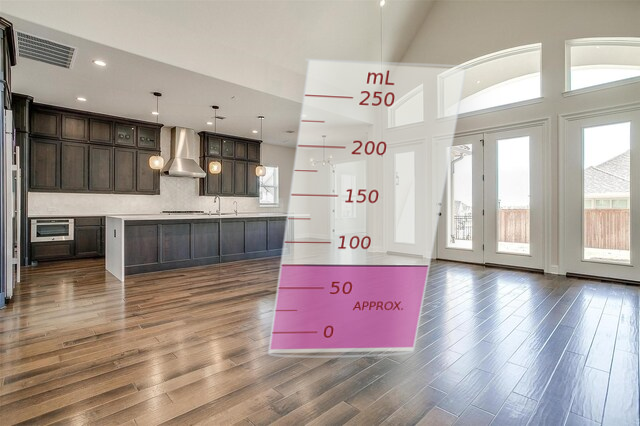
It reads 75,mL
